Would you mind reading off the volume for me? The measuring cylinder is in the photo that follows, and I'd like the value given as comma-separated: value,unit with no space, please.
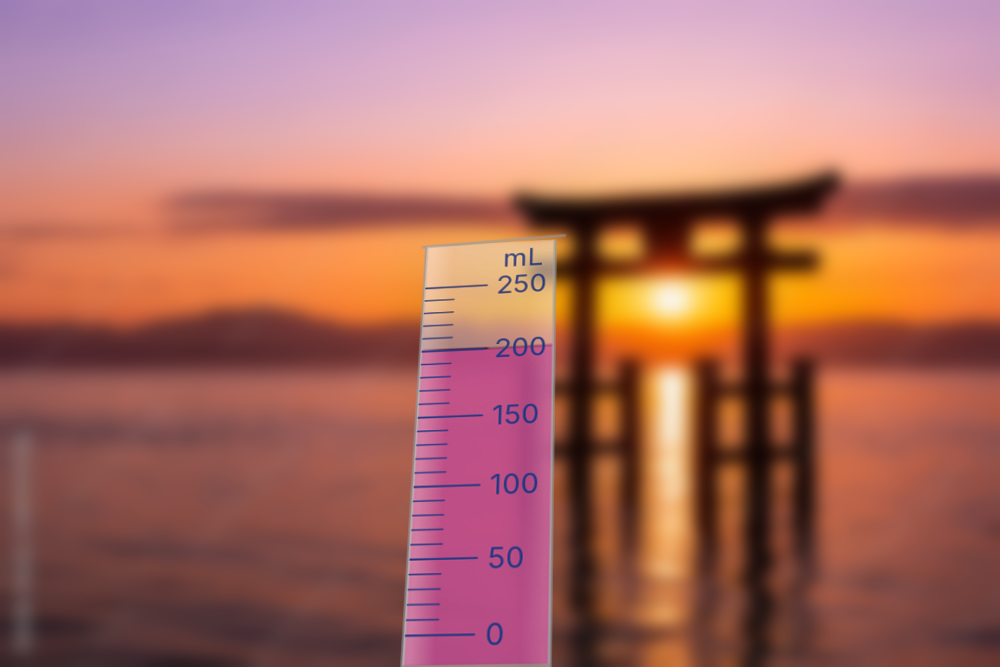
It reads 200,mL
